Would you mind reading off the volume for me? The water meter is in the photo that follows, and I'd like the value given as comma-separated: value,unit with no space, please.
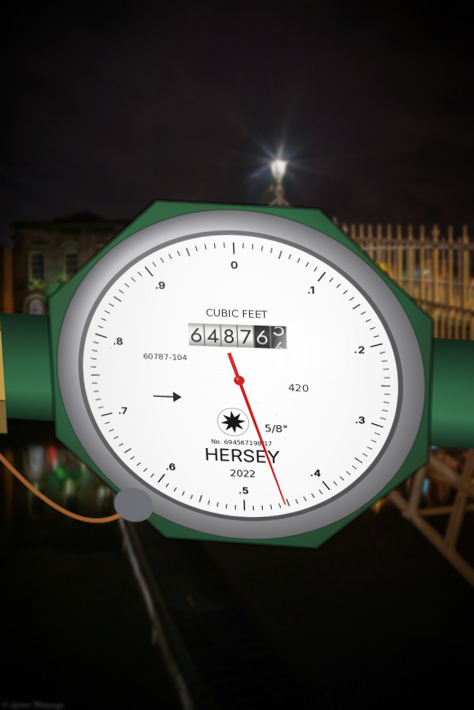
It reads 648765.45,ft³
